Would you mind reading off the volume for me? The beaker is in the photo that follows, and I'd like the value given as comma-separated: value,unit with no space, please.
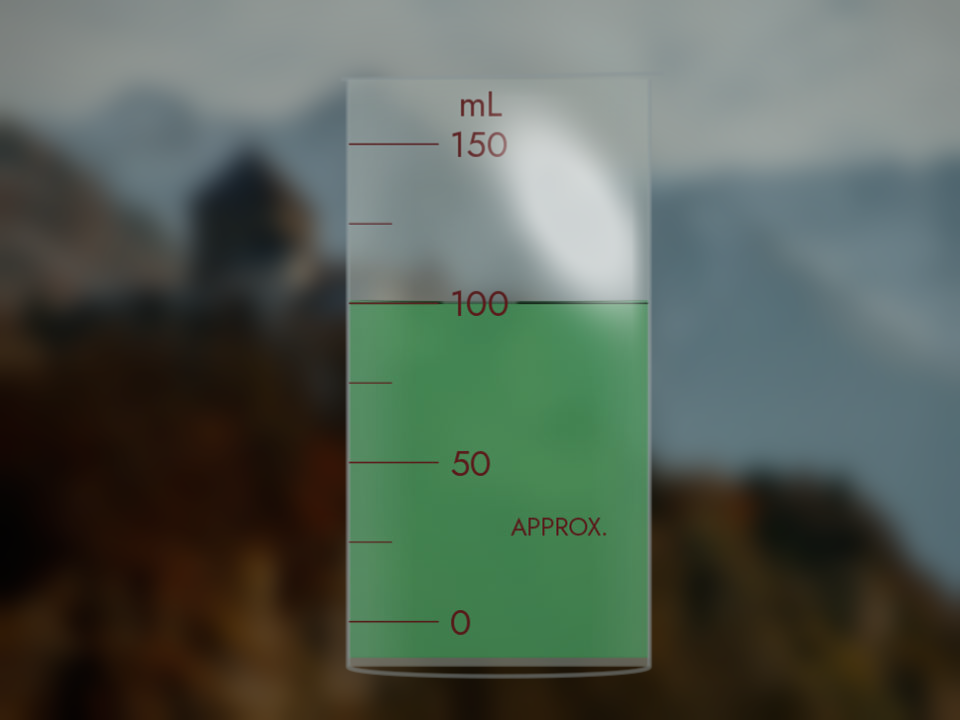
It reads 100,mL
